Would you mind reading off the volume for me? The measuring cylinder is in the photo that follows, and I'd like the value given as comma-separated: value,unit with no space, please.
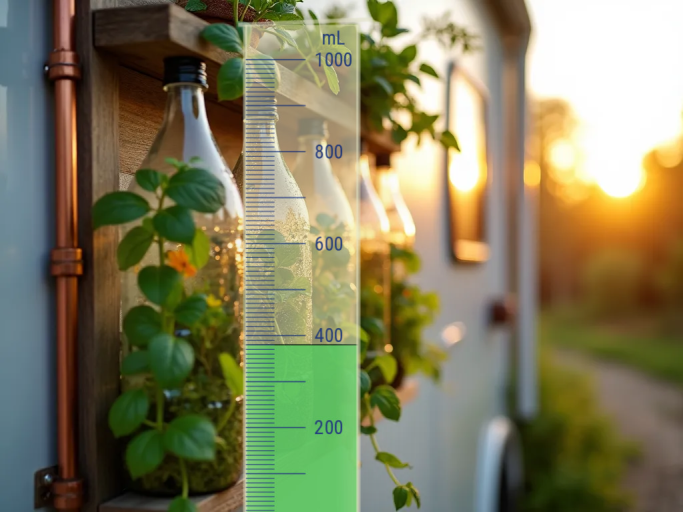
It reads 380,mL
